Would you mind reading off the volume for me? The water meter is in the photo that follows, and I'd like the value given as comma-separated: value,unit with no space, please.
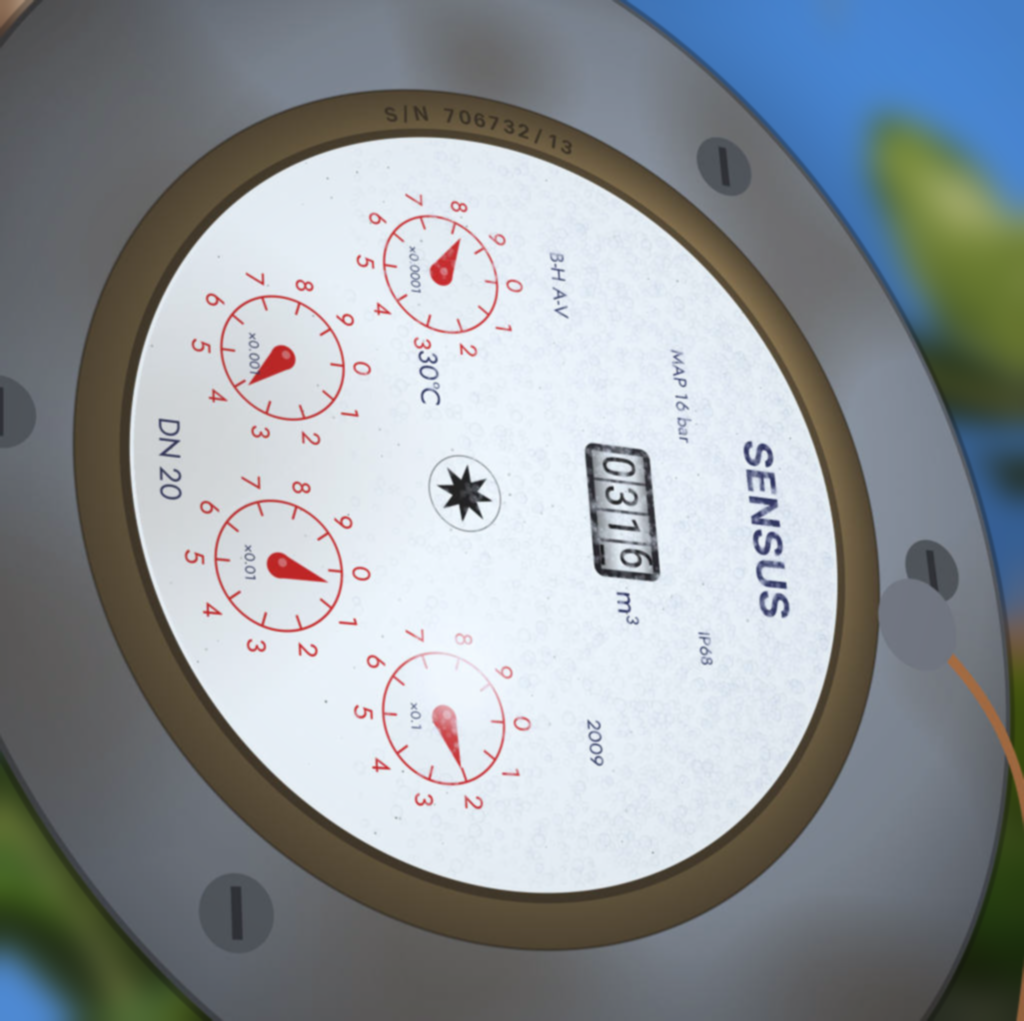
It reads 316.2038,m³
